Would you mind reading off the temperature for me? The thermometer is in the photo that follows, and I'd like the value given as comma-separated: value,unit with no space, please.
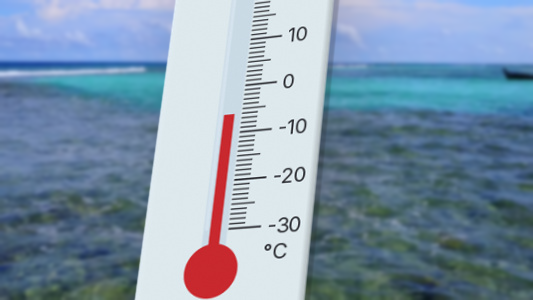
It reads -6,°C
